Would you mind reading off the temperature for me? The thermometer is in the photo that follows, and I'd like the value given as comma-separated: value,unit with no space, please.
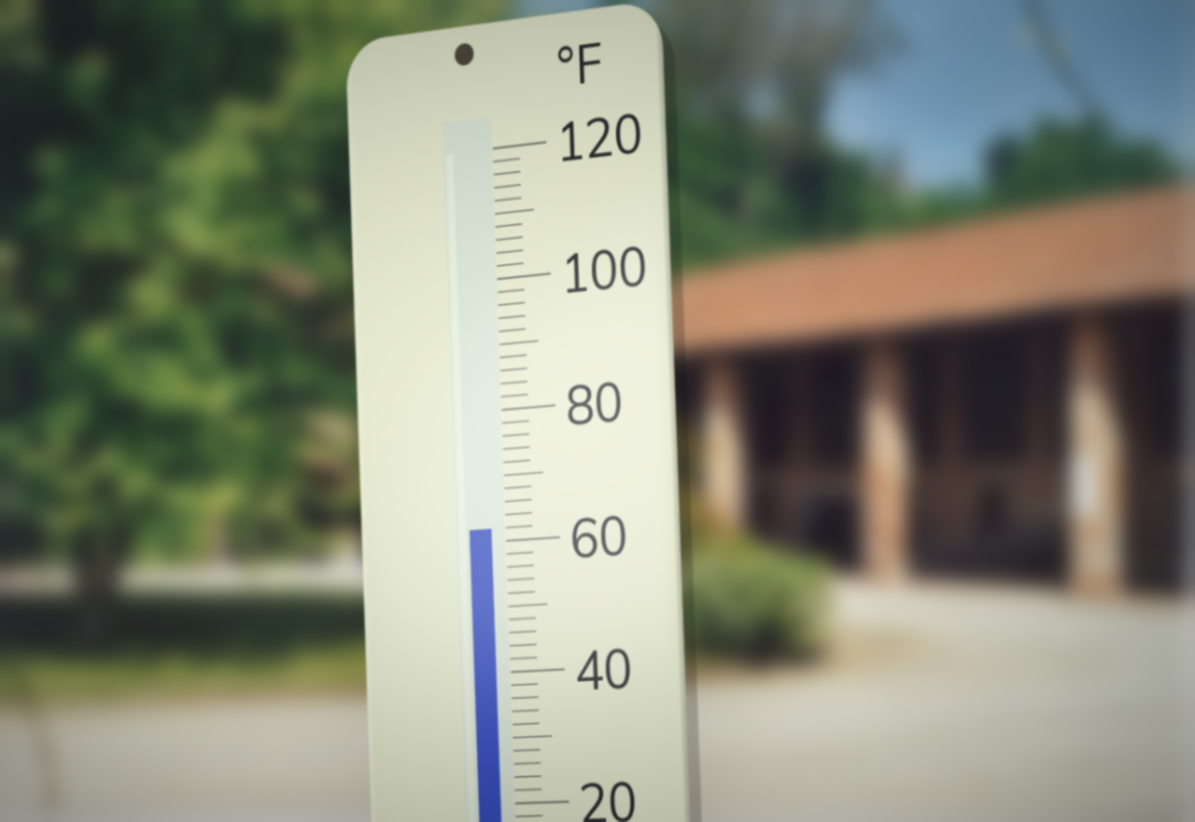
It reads 62,°F
